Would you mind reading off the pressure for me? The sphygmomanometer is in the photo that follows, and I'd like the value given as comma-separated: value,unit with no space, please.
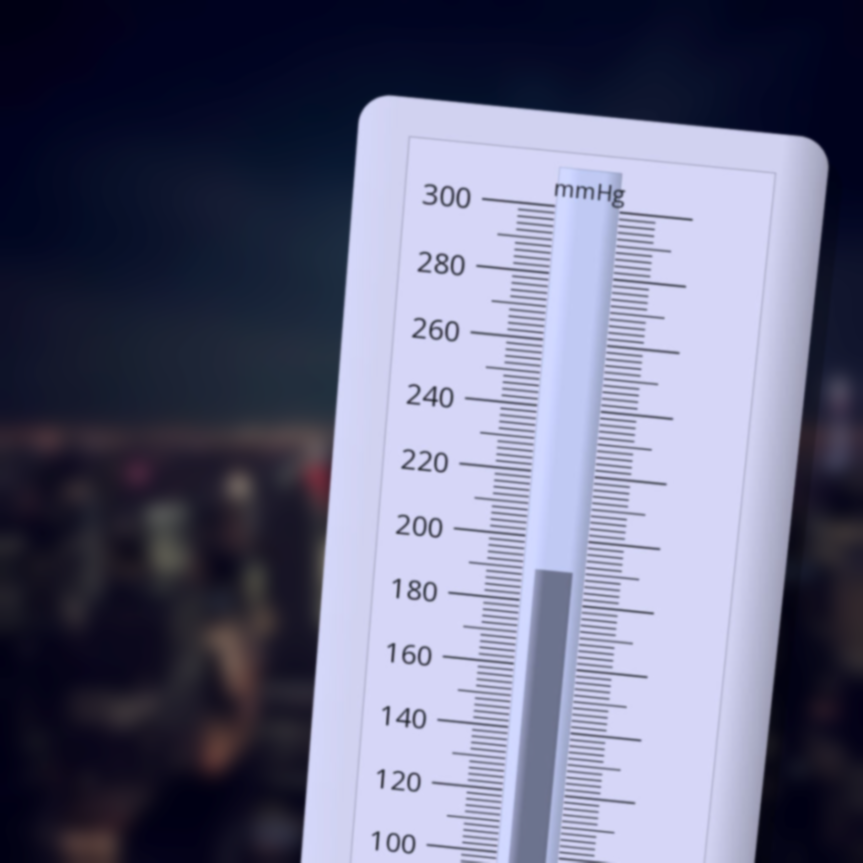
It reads 190,mmHg
